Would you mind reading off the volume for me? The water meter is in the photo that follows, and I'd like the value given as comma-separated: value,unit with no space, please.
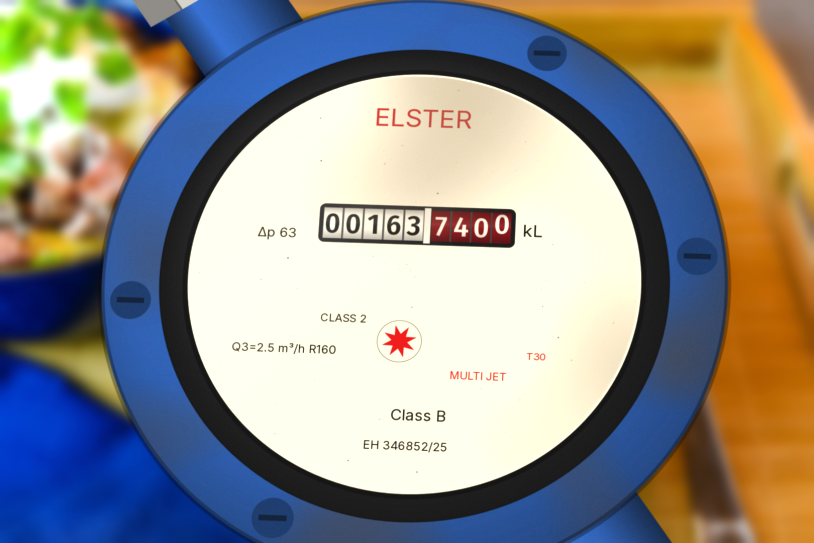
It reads 163.7400,kL
